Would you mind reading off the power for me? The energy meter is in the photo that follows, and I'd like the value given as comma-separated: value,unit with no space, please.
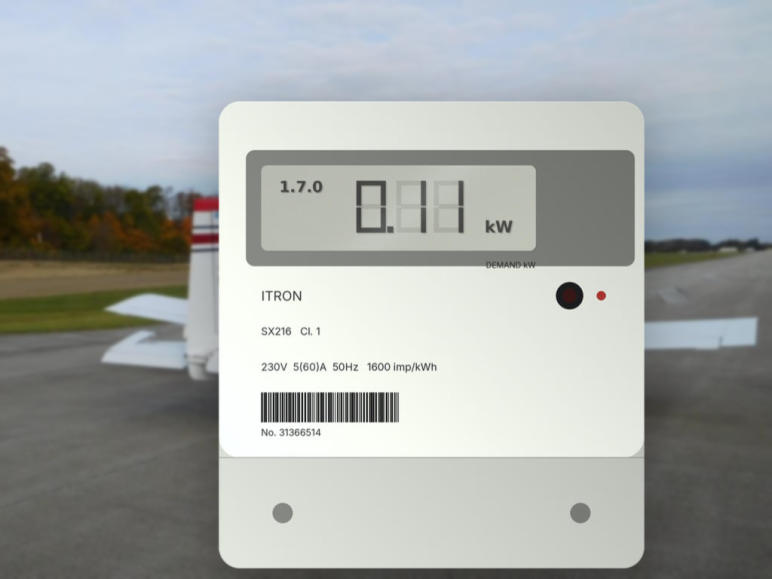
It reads 0.11,kW
